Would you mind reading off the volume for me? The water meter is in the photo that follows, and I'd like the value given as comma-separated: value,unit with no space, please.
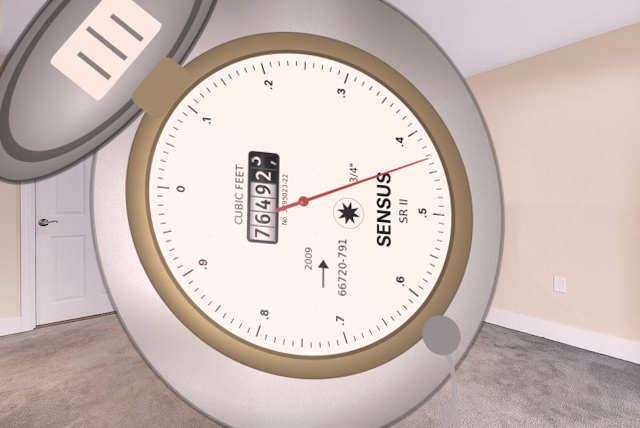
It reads 764923.43,ft³
